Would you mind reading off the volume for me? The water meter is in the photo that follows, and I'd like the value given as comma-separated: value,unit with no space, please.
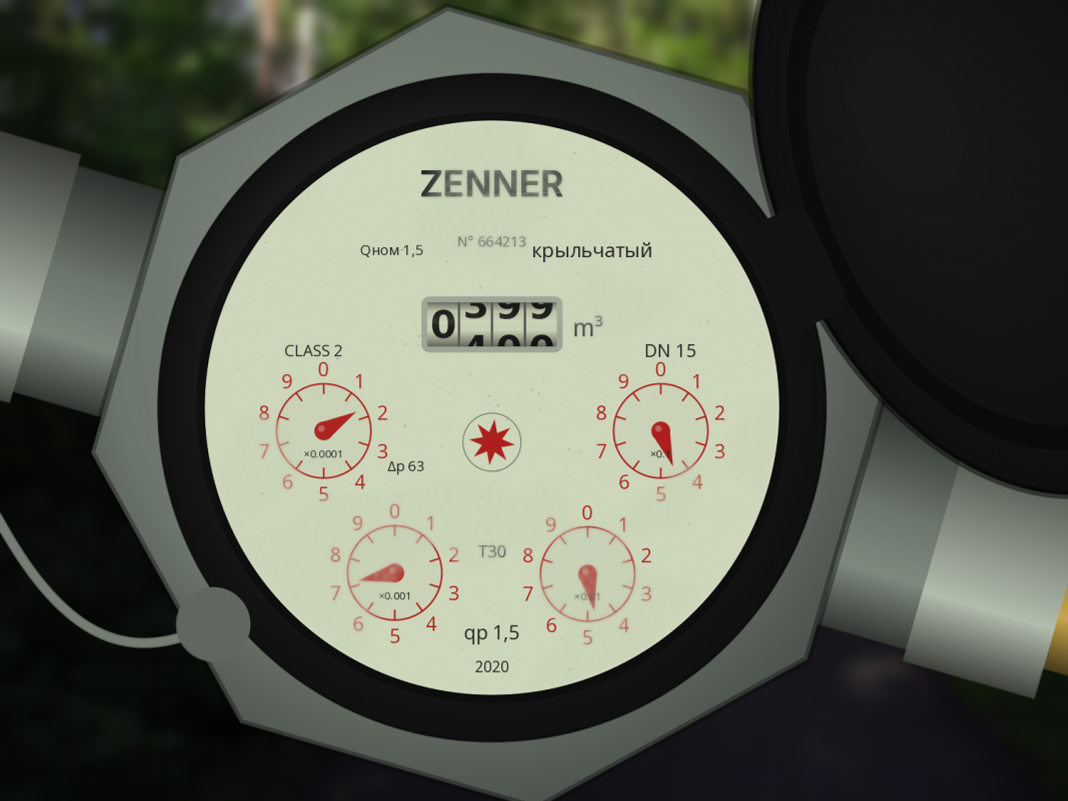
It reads 399.4471,m³
